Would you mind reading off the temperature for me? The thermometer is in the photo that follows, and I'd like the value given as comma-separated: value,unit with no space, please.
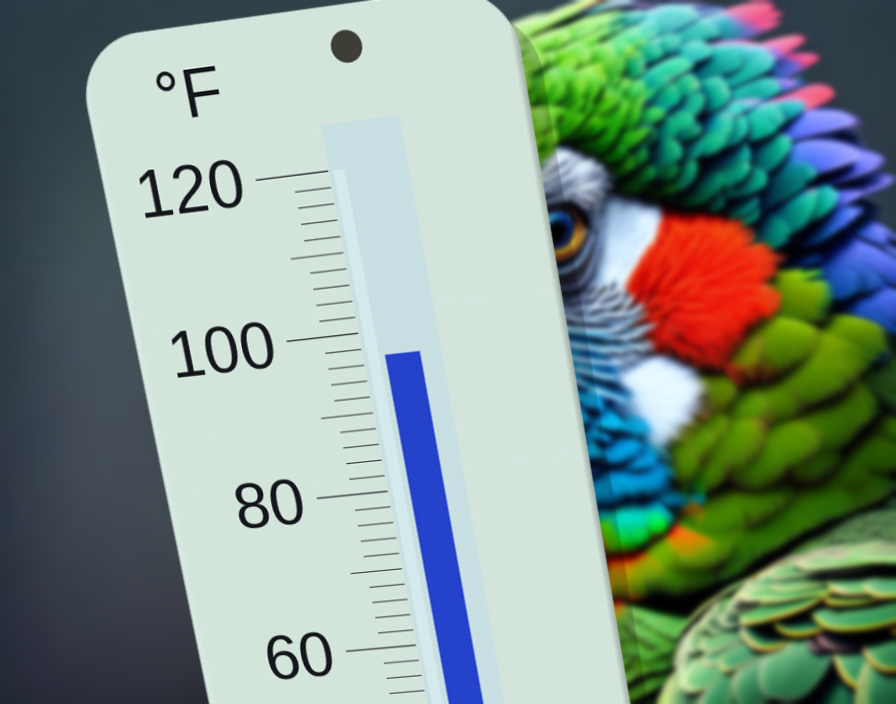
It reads 97,°F
